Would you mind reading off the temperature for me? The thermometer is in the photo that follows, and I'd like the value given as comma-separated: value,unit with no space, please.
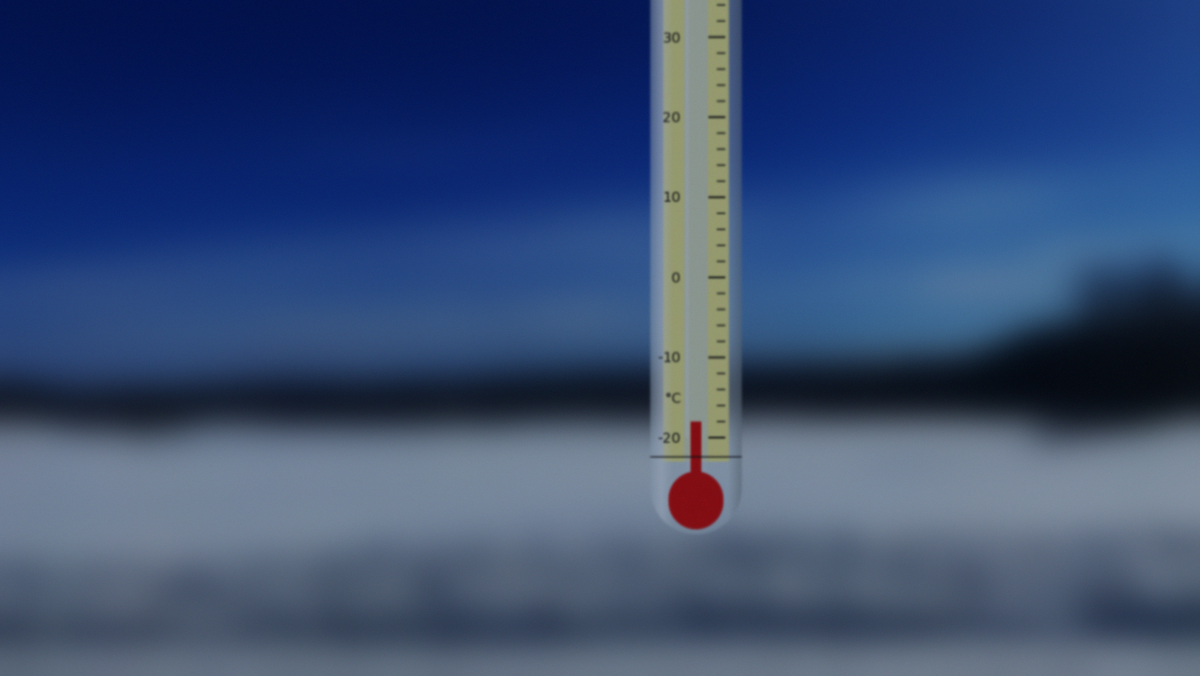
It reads -18,°C
